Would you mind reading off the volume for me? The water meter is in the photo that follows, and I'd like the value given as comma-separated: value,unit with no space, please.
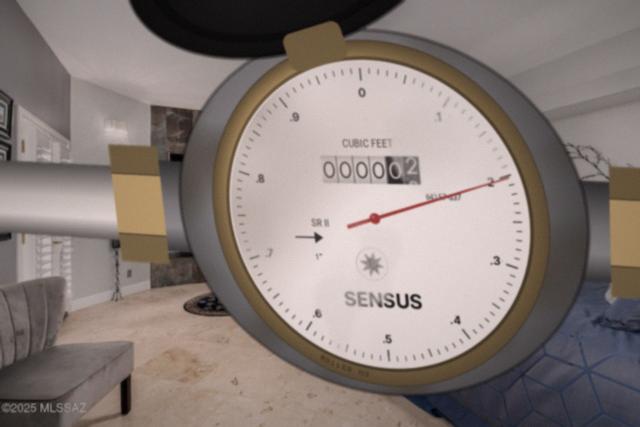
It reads 2.20,ft³
